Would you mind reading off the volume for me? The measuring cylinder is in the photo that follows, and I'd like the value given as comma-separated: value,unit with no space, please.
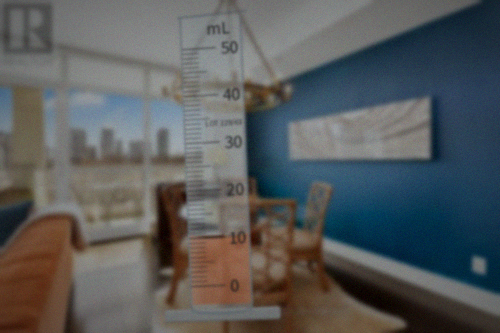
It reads 10,mL
